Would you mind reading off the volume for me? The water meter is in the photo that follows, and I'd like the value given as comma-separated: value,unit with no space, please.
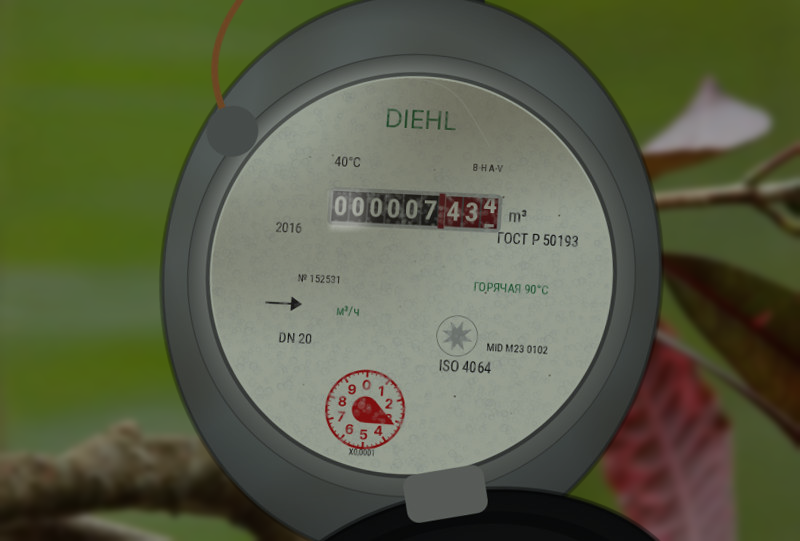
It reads 7.4343,m³
